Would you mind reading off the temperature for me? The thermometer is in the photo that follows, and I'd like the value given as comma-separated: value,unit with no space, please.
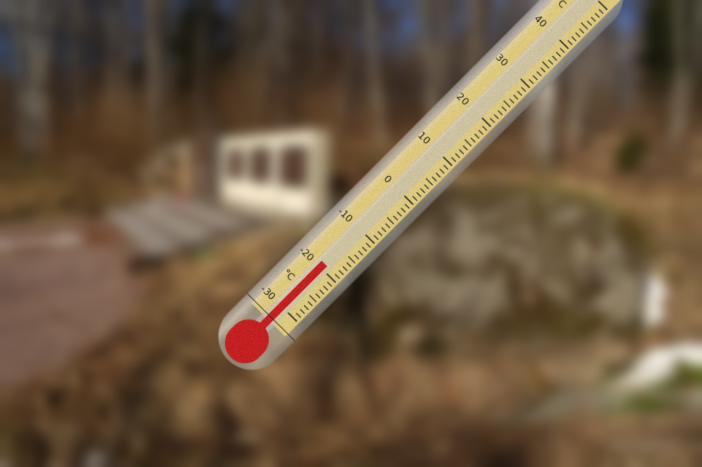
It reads -19,°C
